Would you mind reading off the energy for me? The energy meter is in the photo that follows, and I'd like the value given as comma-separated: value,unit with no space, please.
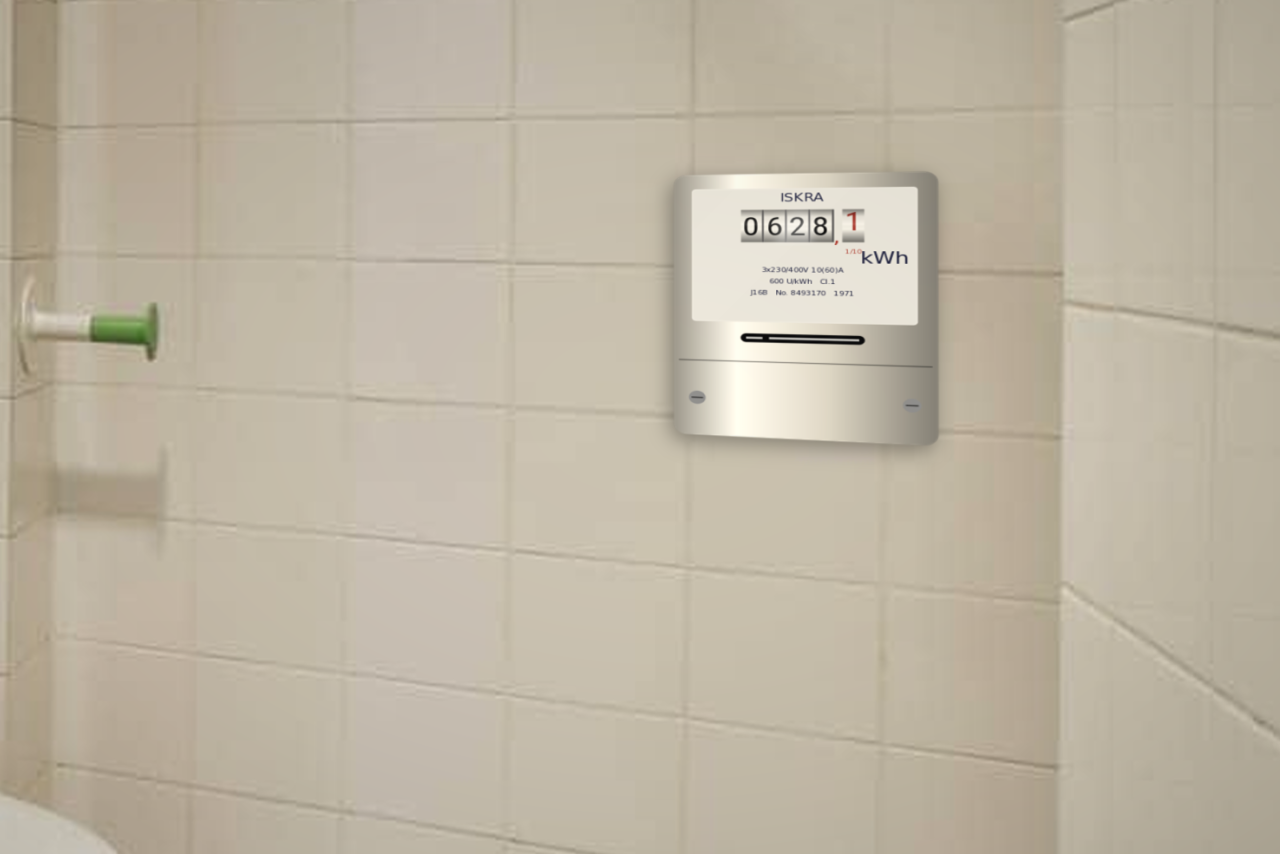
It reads 628.1,kWh
